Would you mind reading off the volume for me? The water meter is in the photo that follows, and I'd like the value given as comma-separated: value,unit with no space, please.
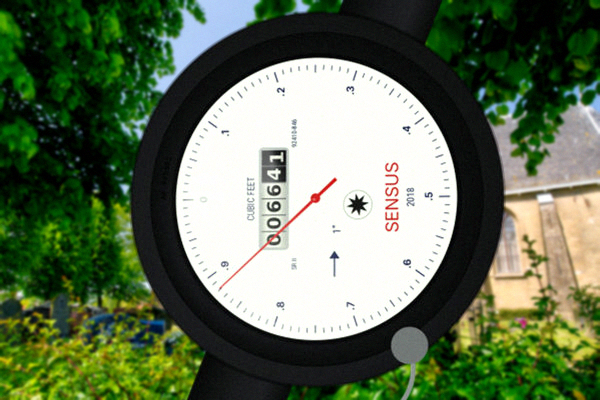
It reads 6640.88,ft³
